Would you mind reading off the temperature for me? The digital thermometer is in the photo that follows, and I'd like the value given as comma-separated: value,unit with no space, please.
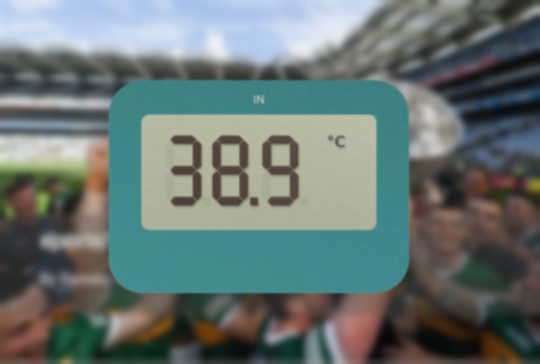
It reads 38.9,°C
